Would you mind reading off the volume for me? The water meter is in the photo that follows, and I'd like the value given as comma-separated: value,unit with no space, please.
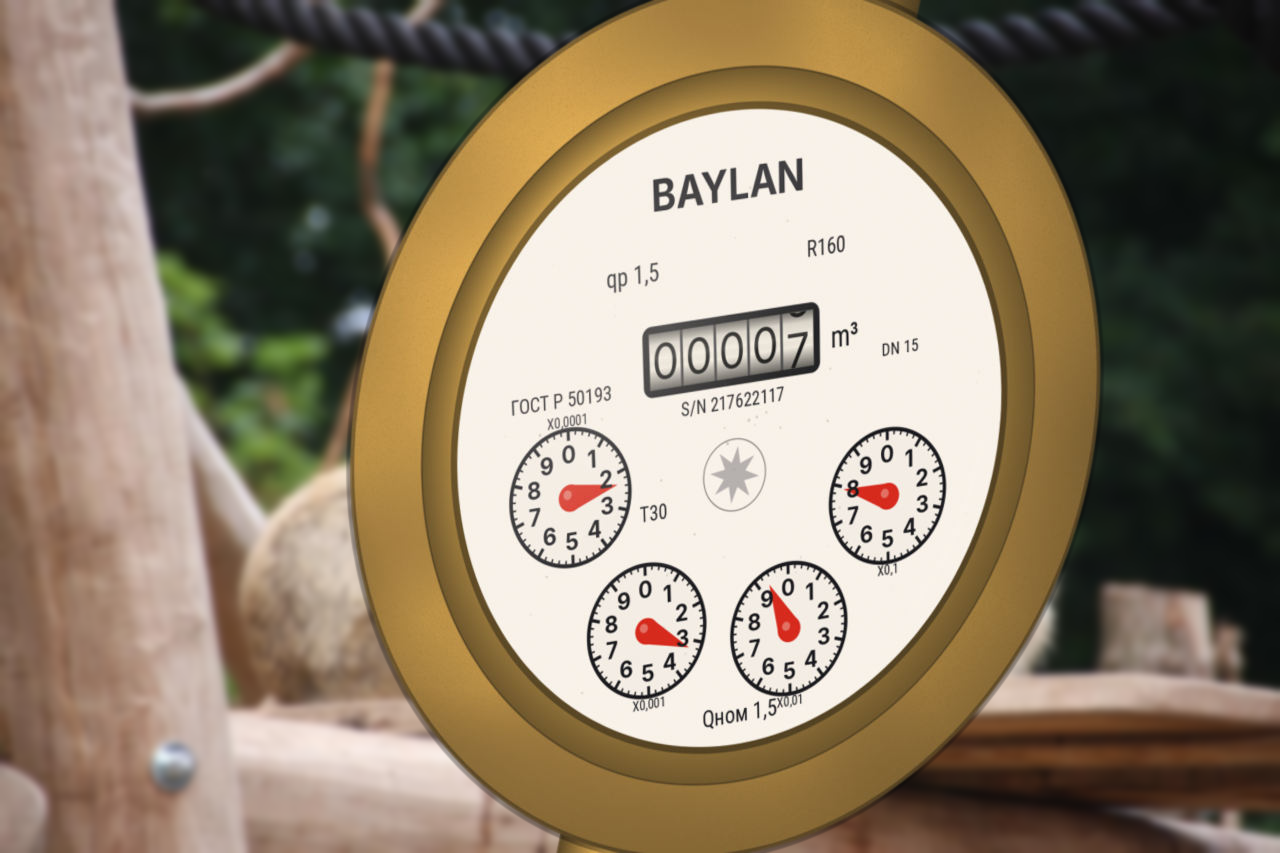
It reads 6.7932,m³
